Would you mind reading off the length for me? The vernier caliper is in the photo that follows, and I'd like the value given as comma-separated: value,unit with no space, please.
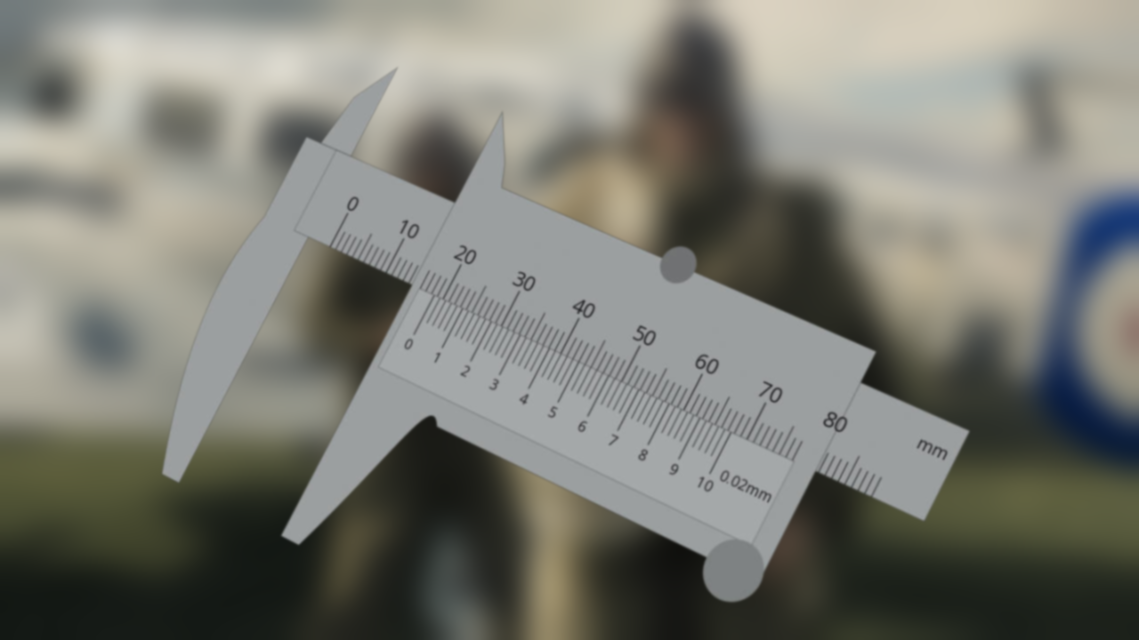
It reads 18.5,mm
